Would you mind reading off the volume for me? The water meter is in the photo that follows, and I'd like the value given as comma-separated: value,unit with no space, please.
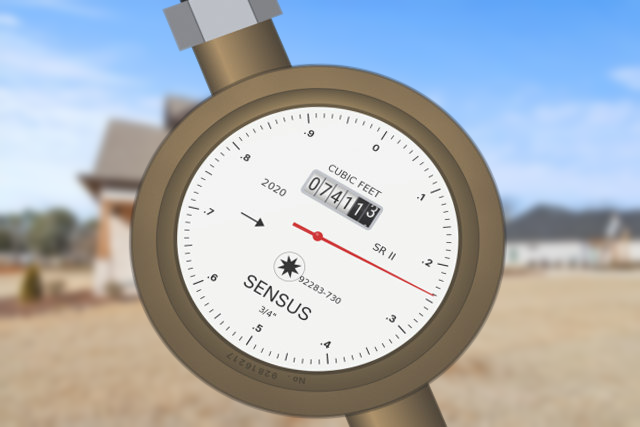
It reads 74113.24,ft³
